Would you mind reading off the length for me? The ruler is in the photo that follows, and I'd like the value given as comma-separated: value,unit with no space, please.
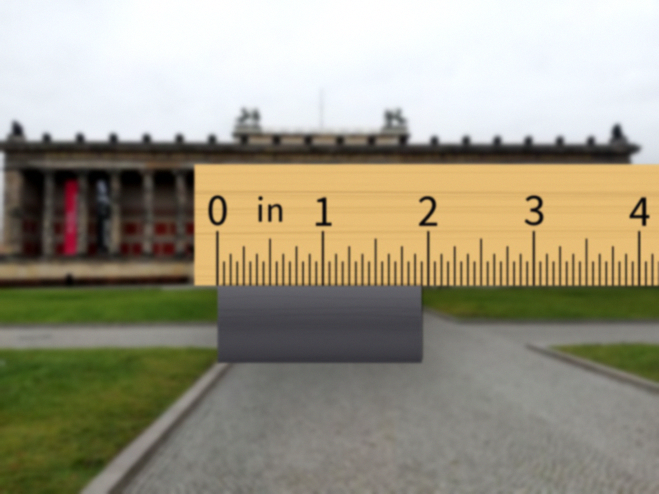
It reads 1.9375,in
